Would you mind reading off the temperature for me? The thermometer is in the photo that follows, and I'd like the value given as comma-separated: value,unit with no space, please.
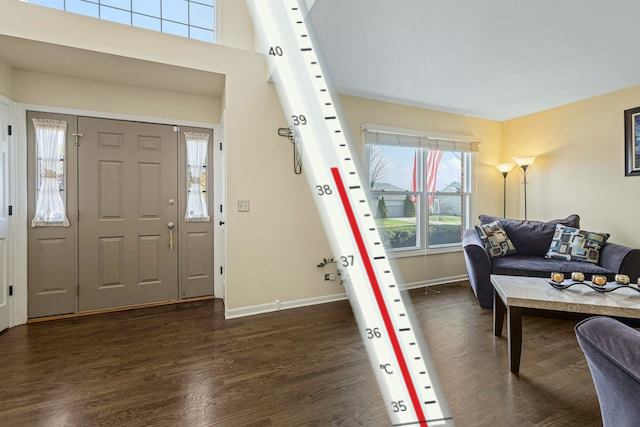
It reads 38.3,°C
